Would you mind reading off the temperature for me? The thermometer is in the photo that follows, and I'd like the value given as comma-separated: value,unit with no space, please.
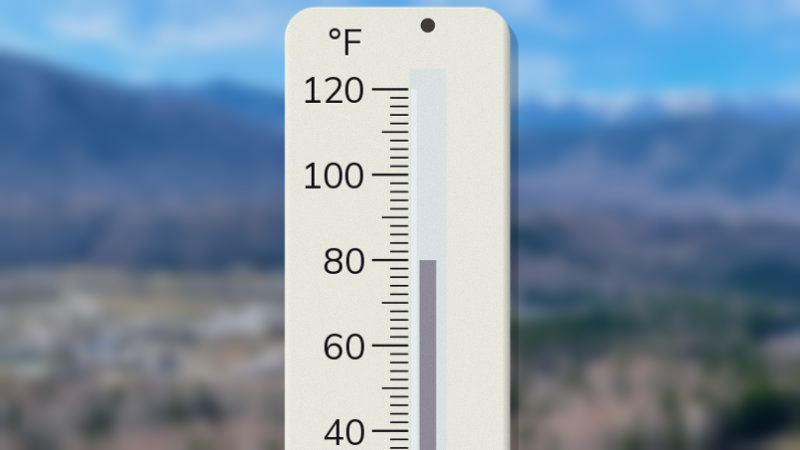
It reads 80,°F
